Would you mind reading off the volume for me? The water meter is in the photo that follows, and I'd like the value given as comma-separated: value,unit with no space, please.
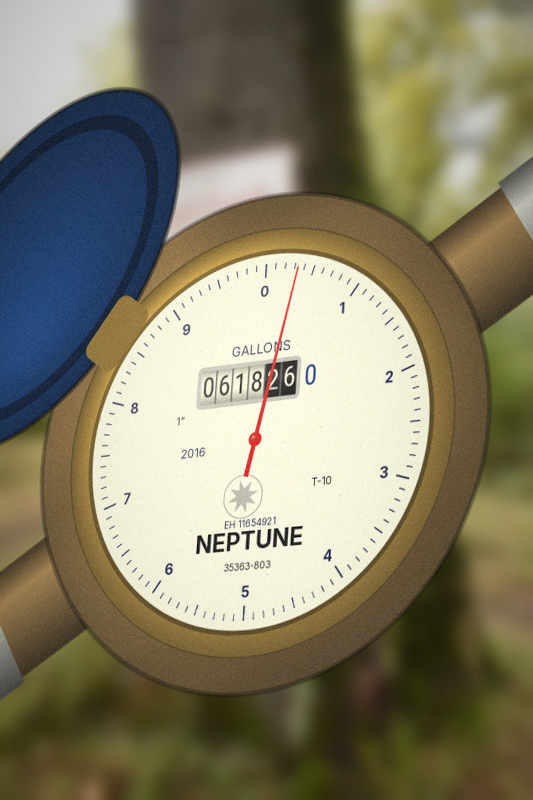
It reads 618260.3,gal
